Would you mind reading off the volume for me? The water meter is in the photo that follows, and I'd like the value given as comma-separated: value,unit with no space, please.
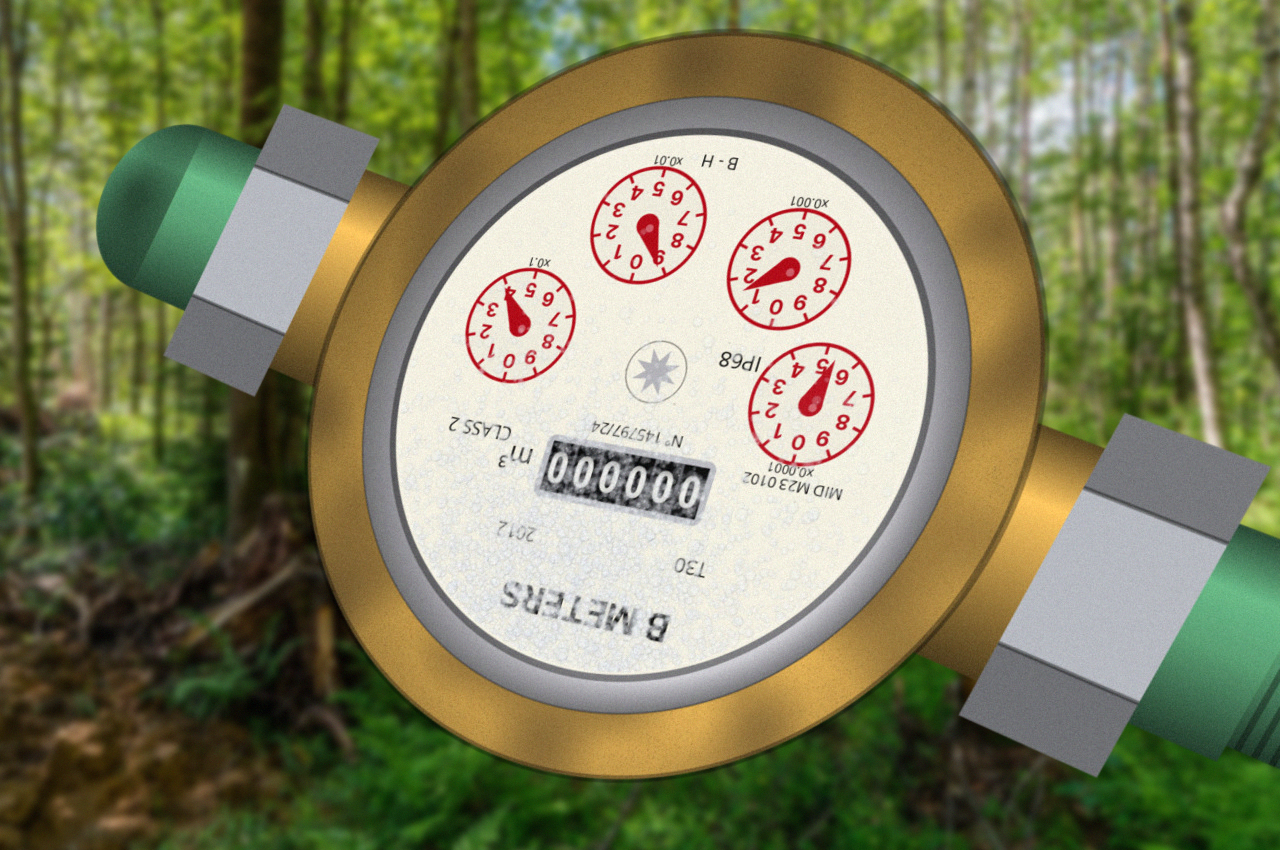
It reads 0.3915,m³
